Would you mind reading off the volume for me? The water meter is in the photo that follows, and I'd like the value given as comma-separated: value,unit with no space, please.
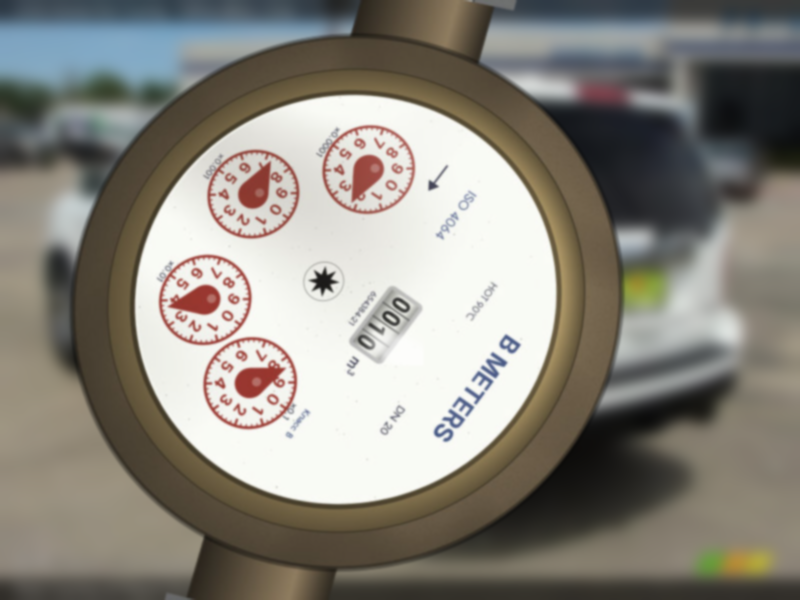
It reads 9.8372,m³
